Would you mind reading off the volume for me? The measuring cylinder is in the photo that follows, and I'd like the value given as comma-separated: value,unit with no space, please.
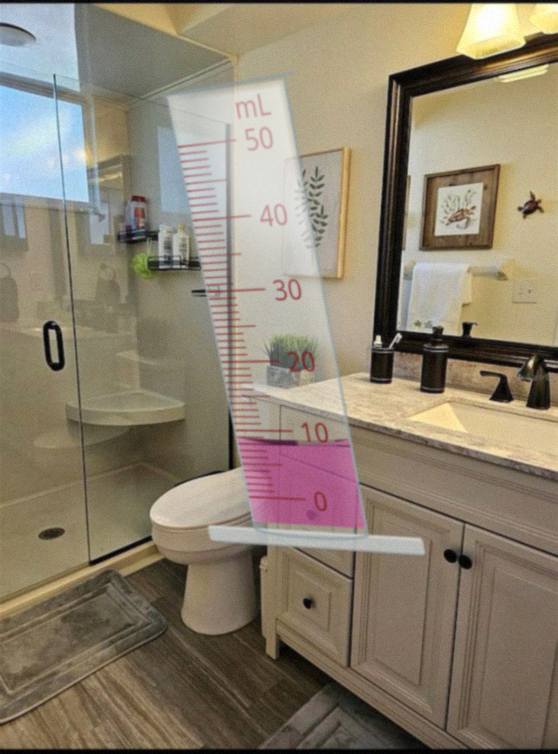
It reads 8,mL
